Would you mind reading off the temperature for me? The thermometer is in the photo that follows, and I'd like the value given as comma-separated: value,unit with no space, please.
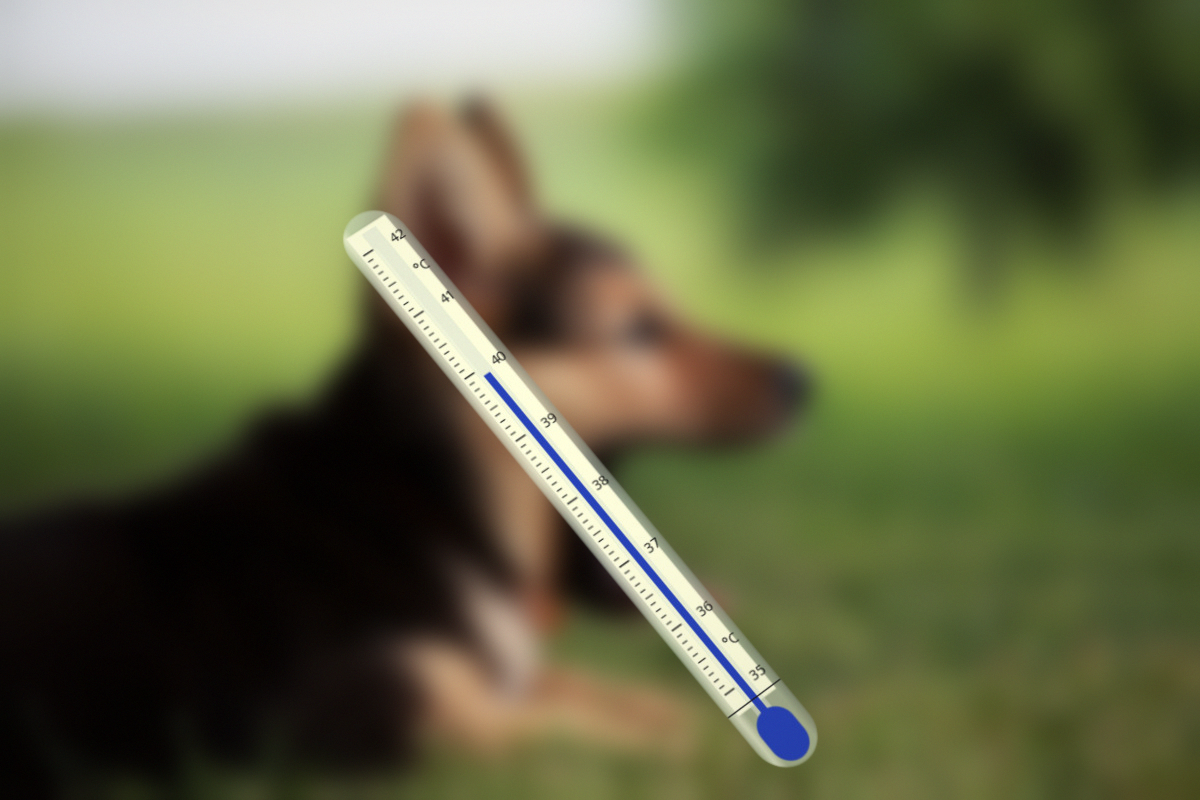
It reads 39.9,°C
